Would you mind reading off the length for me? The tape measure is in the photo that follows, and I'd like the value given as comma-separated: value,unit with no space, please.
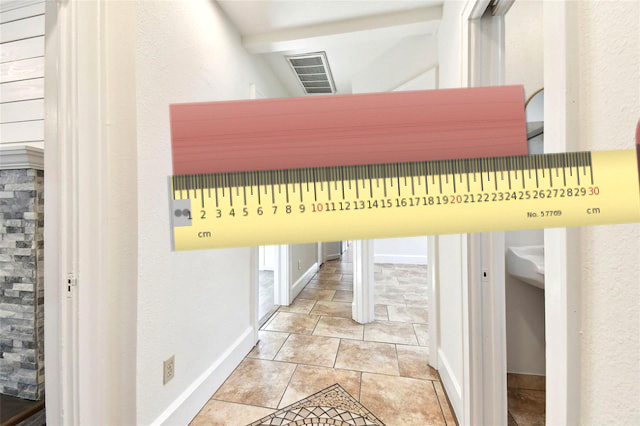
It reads 25.5,cm
